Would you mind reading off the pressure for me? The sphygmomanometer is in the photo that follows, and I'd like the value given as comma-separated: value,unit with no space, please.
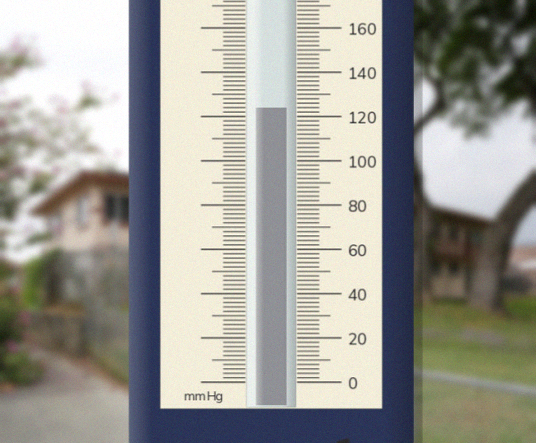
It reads 124,mmHg
